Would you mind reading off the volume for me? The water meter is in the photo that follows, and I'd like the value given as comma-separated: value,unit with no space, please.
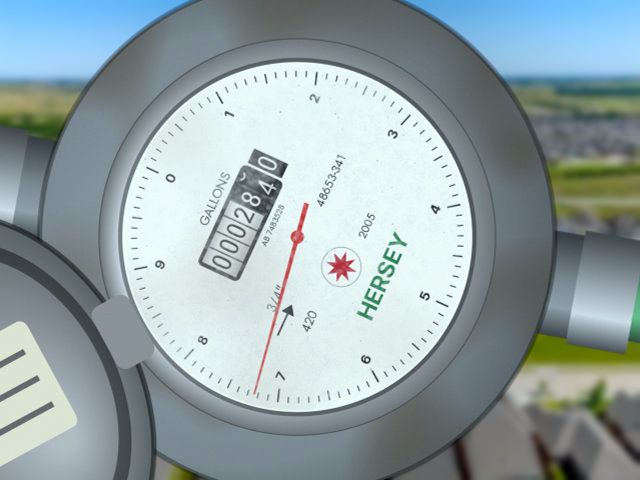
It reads 2837.2,gal
